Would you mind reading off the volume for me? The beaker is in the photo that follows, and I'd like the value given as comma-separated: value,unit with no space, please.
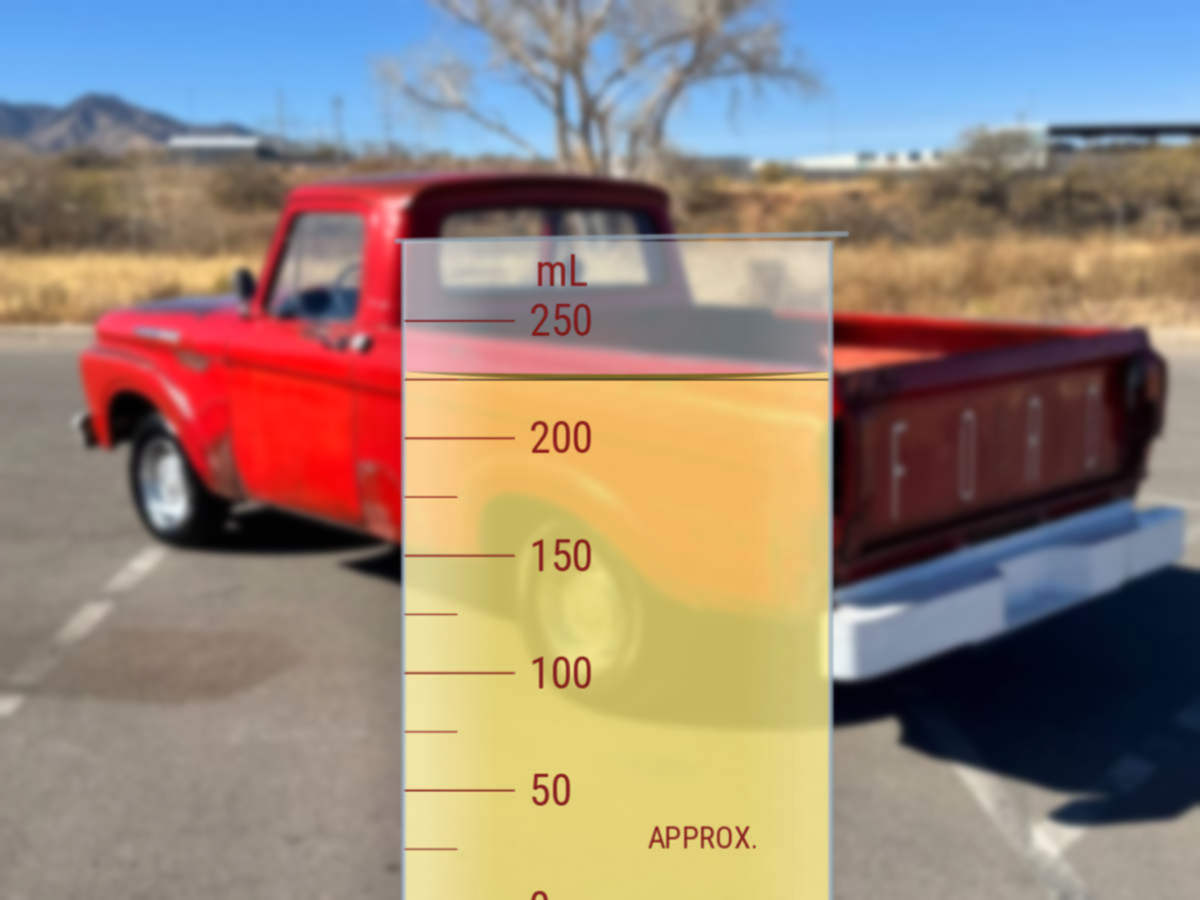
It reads 225,mL
